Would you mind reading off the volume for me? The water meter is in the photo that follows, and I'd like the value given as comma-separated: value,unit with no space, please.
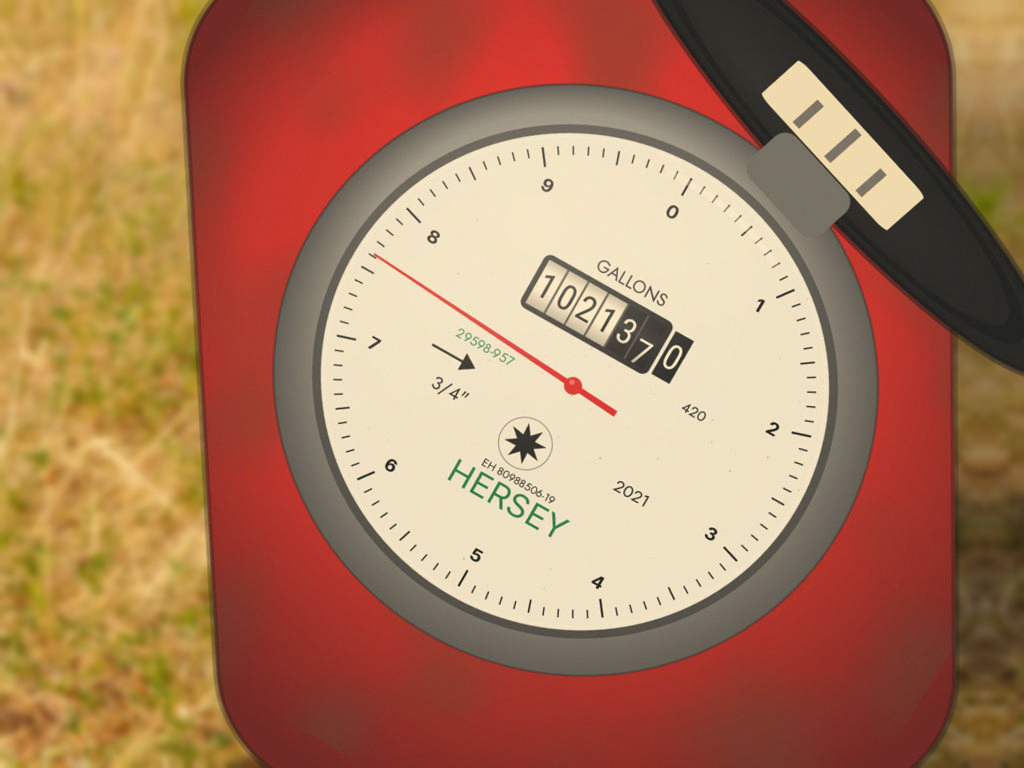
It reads 1021367.6,gal
